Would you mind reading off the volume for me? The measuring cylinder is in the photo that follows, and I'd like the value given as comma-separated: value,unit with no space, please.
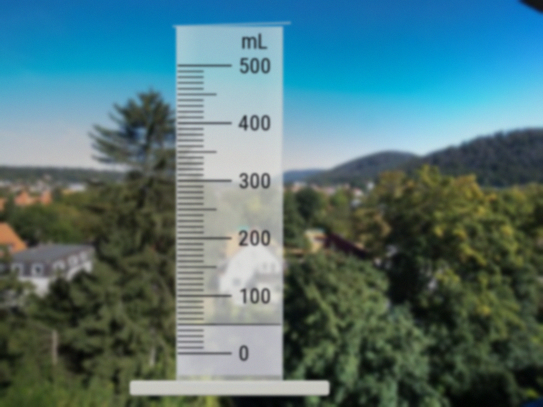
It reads 50,mL
